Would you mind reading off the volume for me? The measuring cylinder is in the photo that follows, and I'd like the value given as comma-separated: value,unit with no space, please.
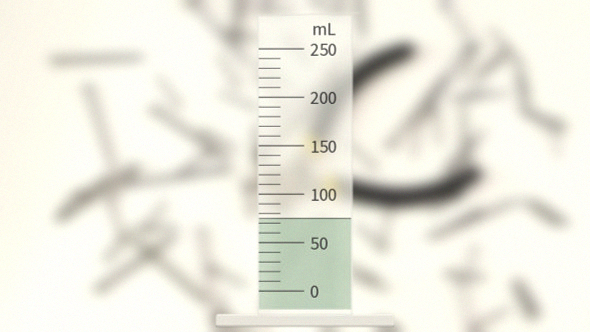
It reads 75,mL
